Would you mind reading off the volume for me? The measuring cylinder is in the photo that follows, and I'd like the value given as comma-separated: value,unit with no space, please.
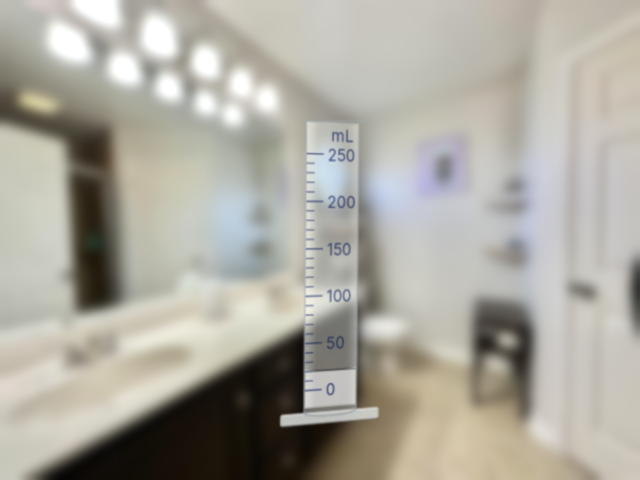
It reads 20,mL
